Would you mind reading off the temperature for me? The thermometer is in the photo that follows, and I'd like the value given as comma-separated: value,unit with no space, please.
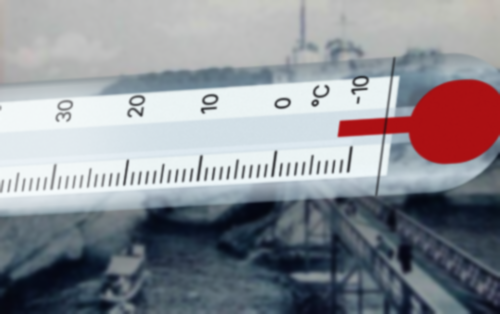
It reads -8,°C
